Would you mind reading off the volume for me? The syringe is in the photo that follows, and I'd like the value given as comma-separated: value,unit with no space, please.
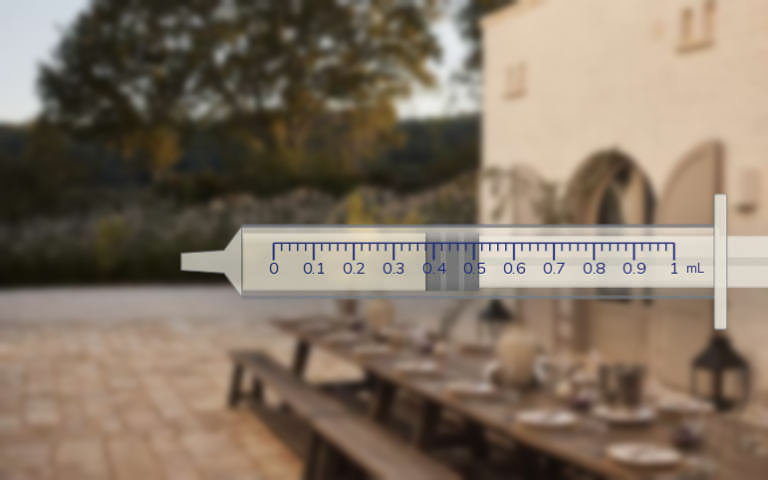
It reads 0.38,mL
